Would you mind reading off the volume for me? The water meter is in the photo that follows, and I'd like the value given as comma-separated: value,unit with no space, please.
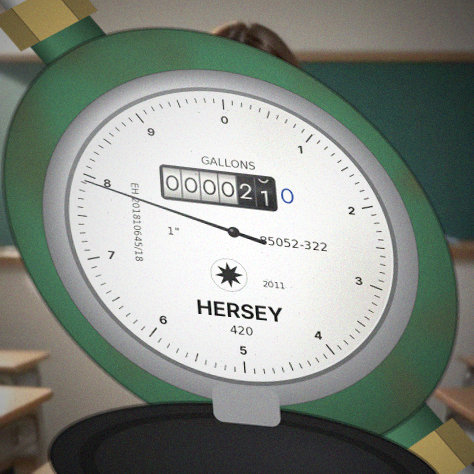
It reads 207.9,gal
